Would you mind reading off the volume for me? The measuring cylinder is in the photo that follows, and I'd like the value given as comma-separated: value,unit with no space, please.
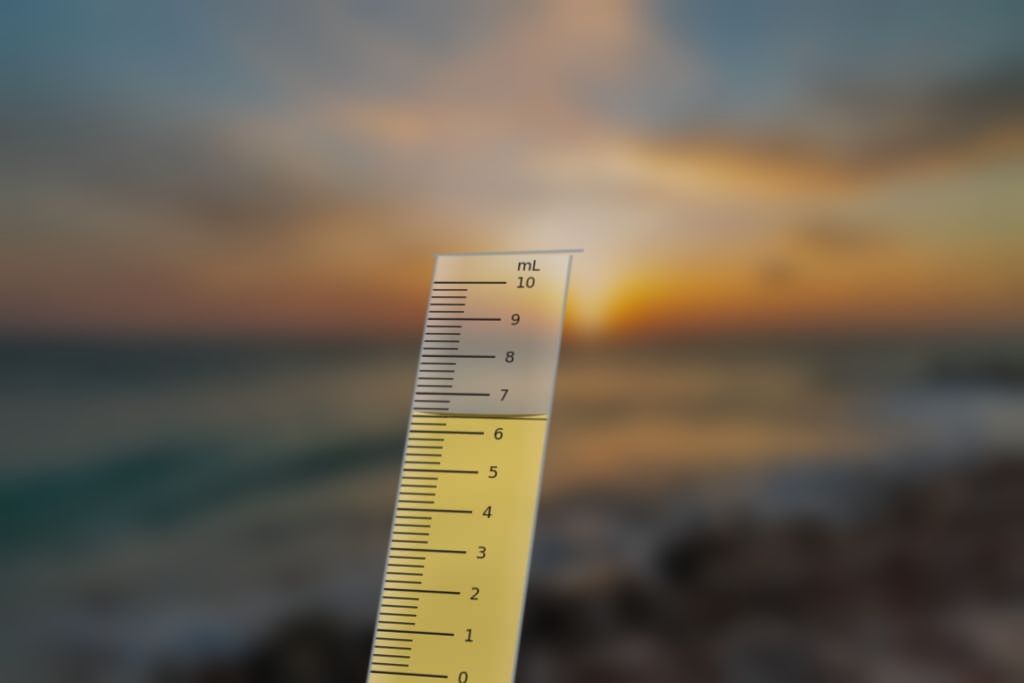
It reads 6.4,mL
